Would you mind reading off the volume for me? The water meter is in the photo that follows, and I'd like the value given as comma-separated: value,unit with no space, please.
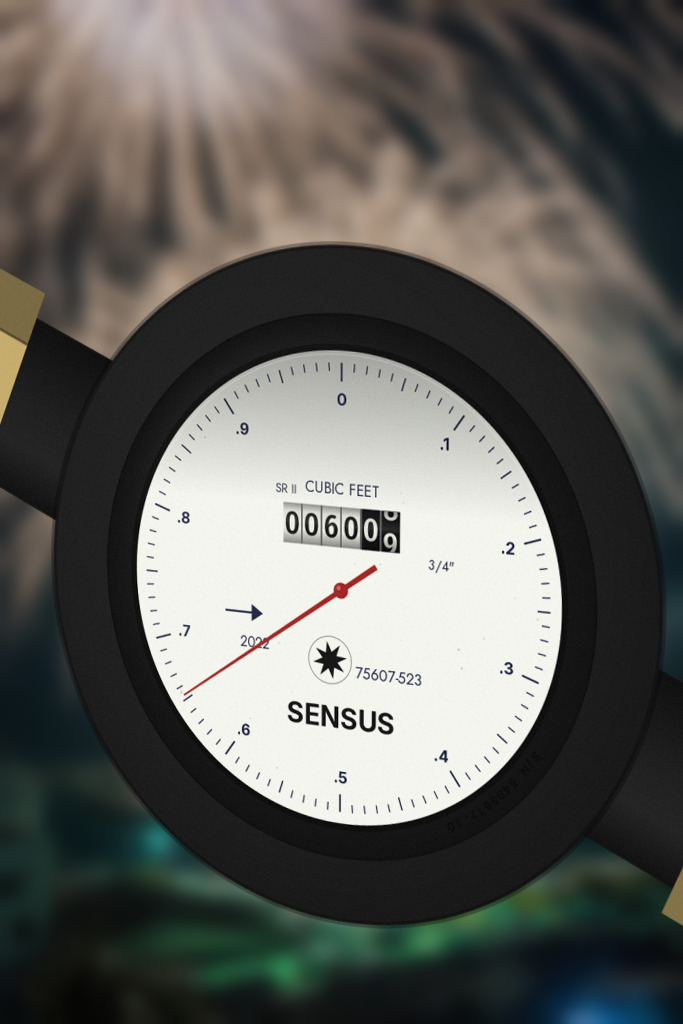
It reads 6008.65,ft³
